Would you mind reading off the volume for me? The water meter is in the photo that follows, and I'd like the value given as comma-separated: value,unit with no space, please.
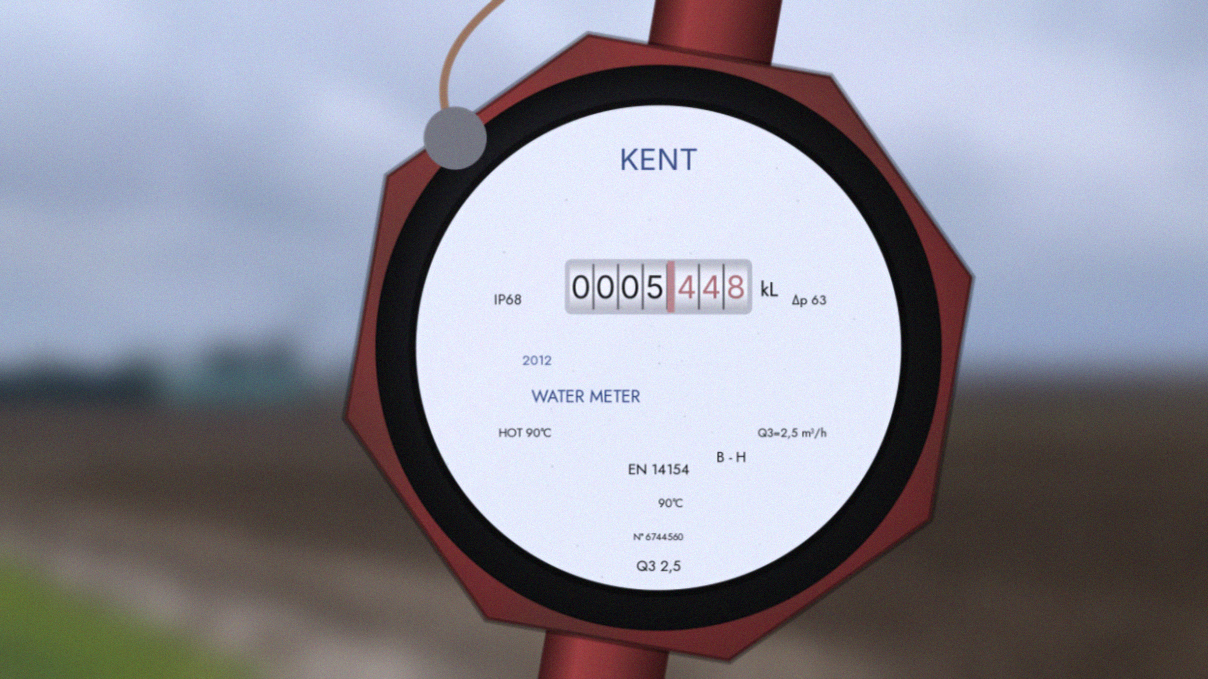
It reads 5.448,kL
